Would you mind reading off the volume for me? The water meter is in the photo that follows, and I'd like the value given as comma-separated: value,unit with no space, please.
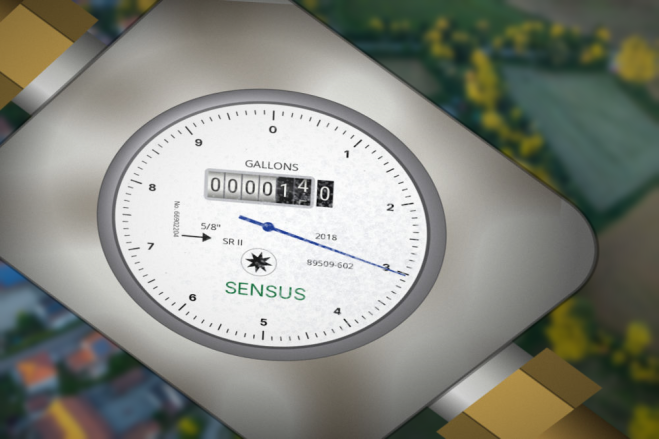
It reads 143.0,gal
